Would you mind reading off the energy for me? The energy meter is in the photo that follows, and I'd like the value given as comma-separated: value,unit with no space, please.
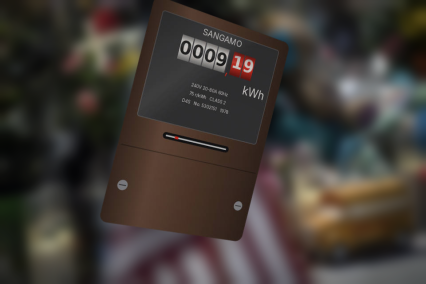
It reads 9.19,kWh
